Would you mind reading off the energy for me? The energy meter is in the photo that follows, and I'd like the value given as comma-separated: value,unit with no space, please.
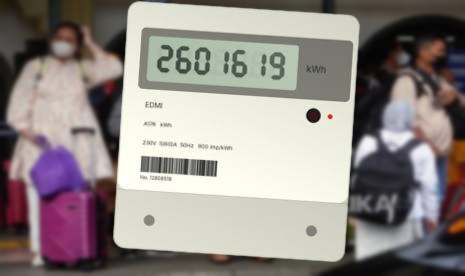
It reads 2601619,kWh
